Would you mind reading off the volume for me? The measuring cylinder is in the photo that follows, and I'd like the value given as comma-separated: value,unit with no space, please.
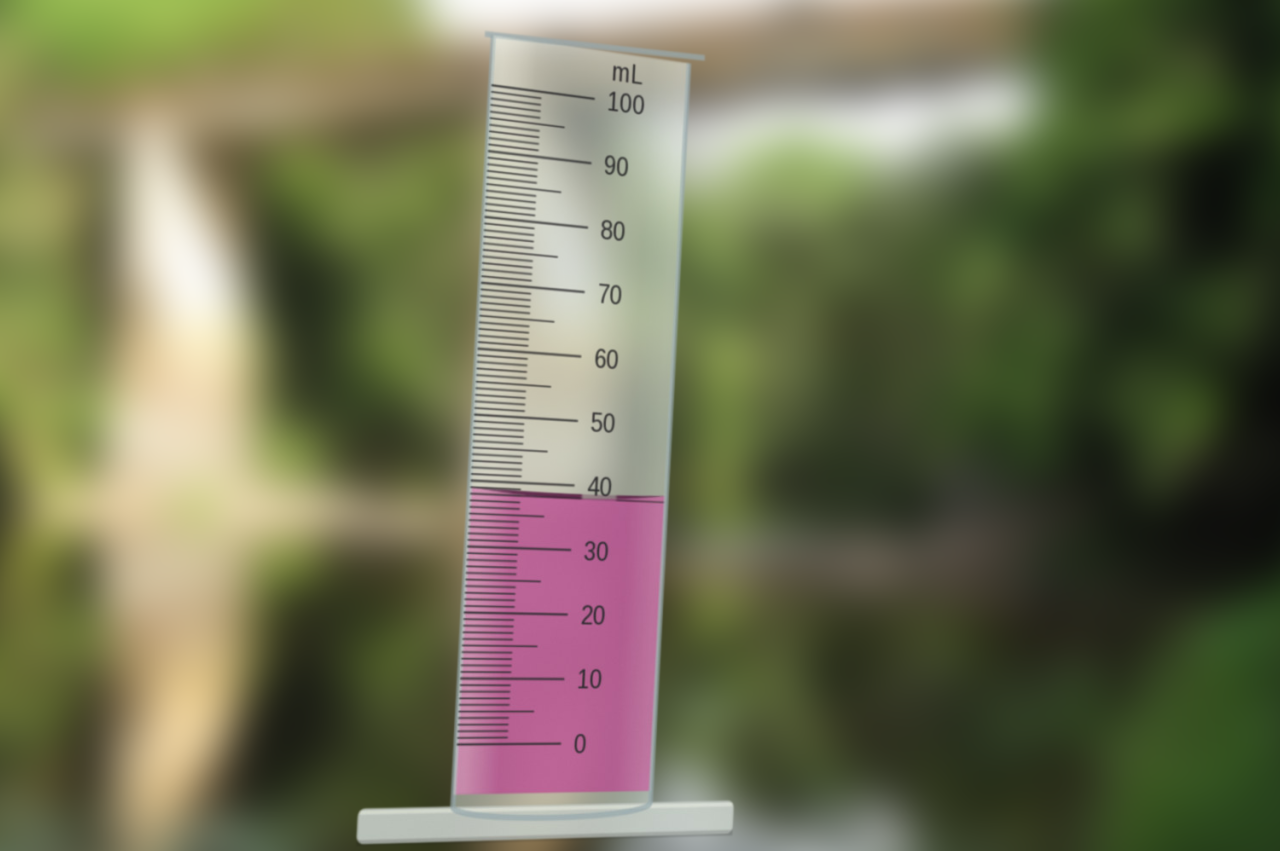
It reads 38,mL
